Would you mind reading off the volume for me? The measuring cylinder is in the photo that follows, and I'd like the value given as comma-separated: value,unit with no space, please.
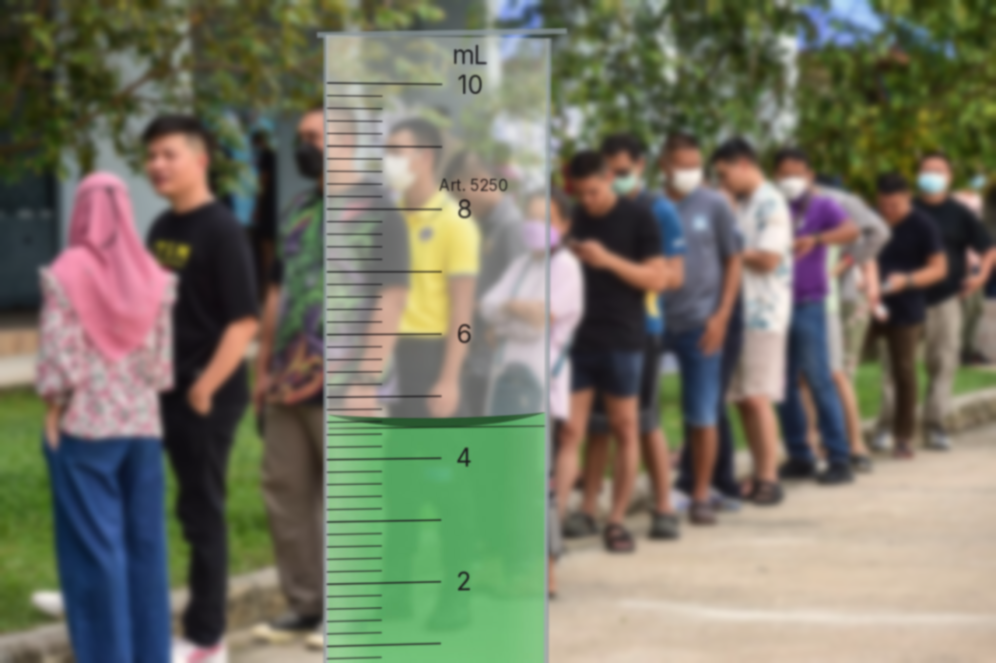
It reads 4.5,mL
